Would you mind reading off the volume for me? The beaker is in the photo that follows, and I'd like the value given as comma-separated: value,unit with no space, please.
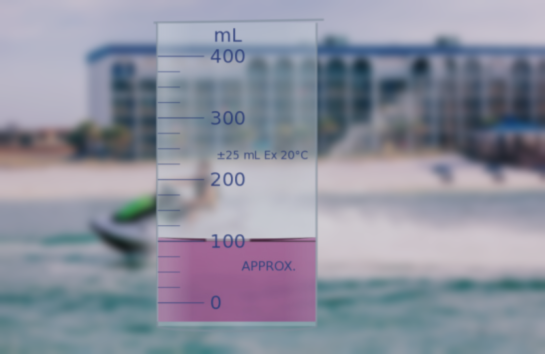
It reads 100,mL
